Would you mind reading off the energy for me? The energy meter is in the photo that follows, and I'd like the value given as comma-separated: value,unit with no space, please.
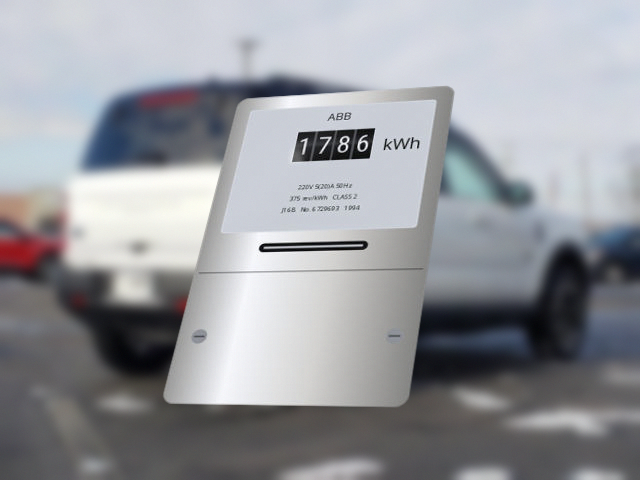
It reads 1786,kWh
